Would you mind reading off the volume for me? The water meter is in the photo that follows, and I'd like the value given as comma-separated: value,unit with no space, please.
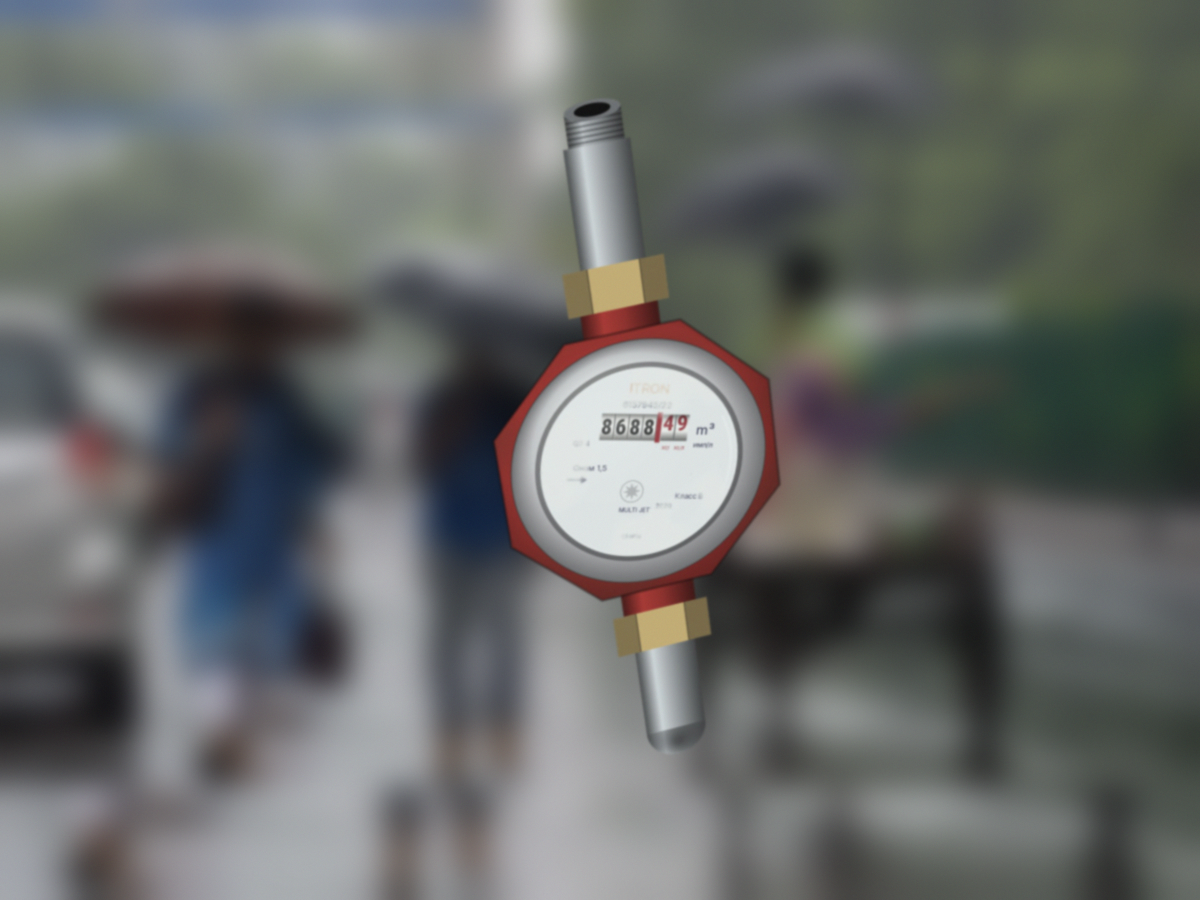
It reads 8688.49,m³
